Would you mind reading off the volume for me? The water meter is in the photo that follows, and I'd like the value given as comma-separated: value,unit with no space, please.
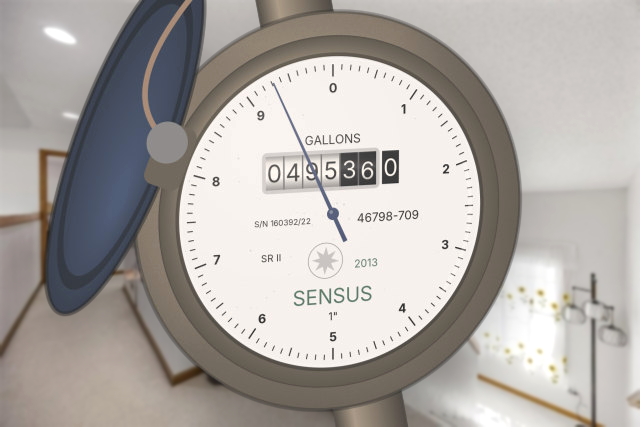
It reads 495359.3,gal
